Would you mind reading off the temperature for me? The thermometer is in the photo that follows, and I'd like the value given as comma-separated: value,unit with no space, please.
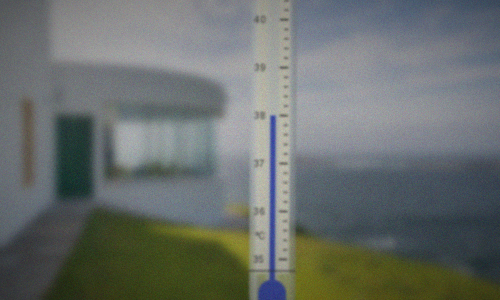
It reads 38,°C
